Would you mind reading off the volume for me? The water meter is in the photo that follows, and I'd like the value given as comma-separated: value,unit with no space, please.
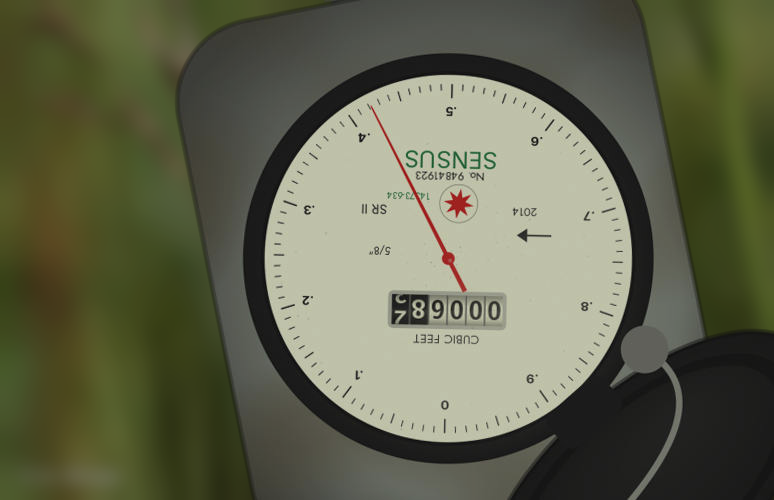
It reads 682.42,ft³
